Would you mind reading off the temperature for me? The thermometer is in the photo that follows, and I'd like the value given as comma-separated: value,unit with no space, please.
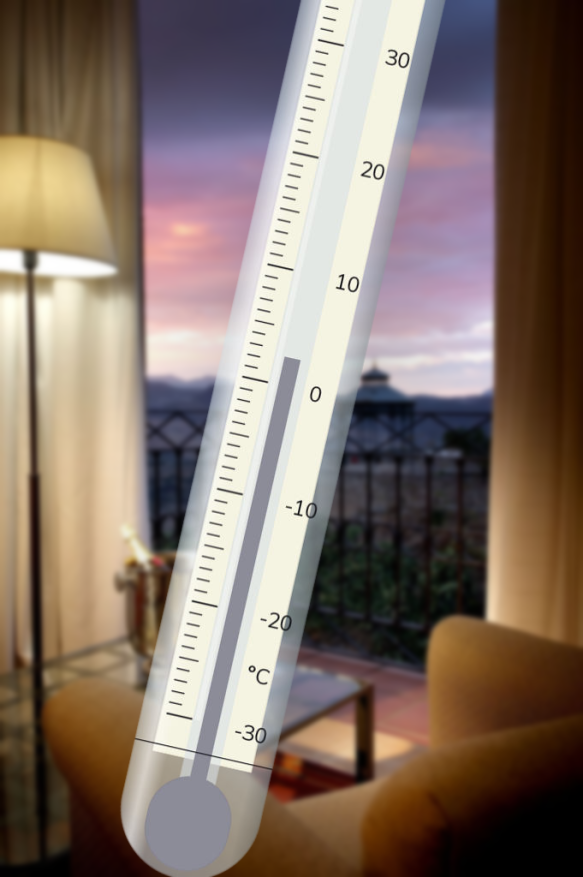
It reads 2.5,°C
